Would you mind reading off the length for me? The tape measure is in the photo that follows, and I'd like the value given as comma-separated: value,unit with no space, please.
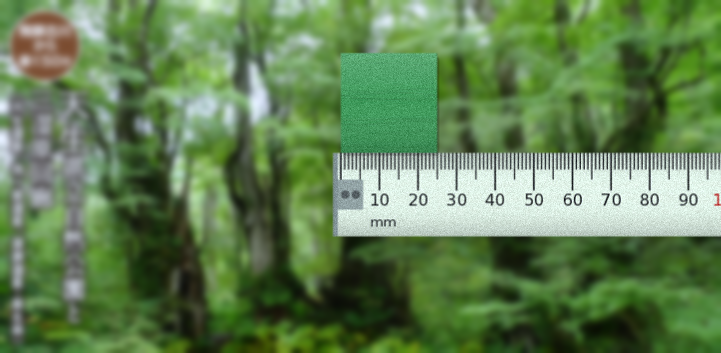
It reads 25,mm
